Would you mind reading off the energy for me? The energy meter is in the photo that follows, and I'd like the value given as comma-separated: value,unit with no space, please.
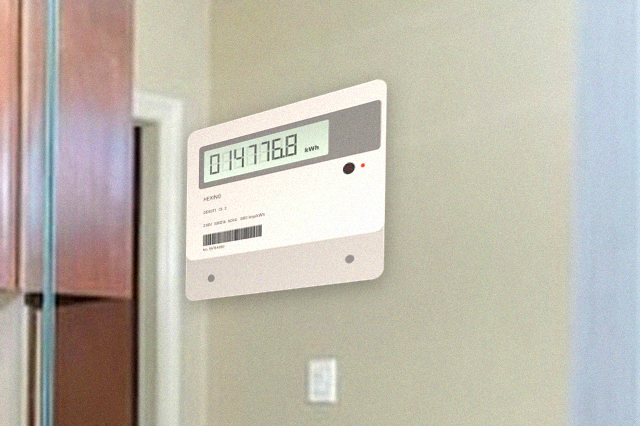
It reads 14776.8,kWh
